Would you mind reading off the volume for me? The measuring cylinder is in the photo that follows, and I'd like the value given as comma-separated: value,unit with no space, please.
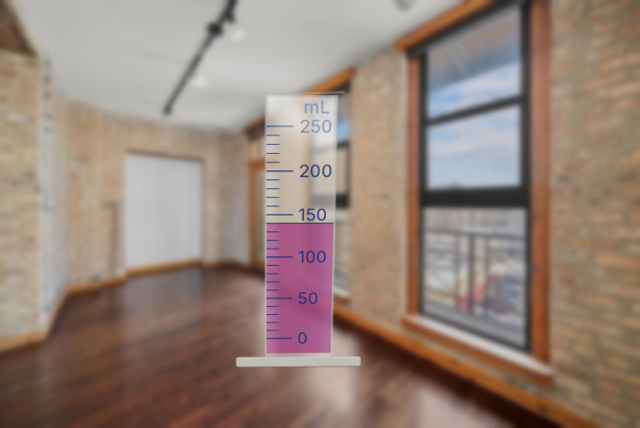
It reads 140,mL
